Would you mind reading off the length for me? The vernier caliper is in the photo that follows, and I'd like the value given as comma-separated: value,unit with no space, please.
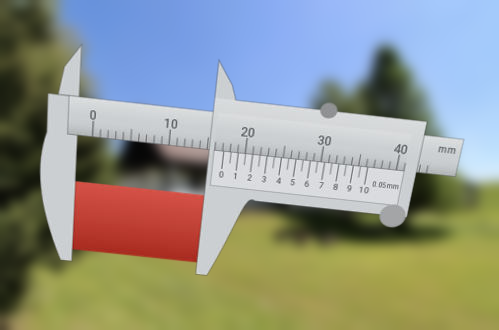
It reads 17.2,mm
